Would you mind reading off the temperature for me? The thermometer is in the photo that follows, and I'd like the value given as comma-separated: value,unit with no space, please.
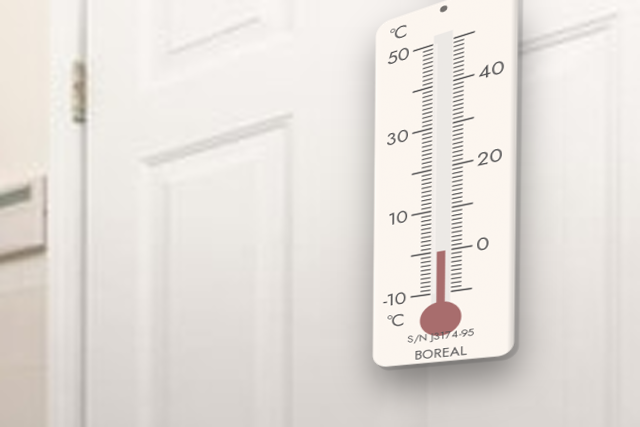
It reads 0,°C
